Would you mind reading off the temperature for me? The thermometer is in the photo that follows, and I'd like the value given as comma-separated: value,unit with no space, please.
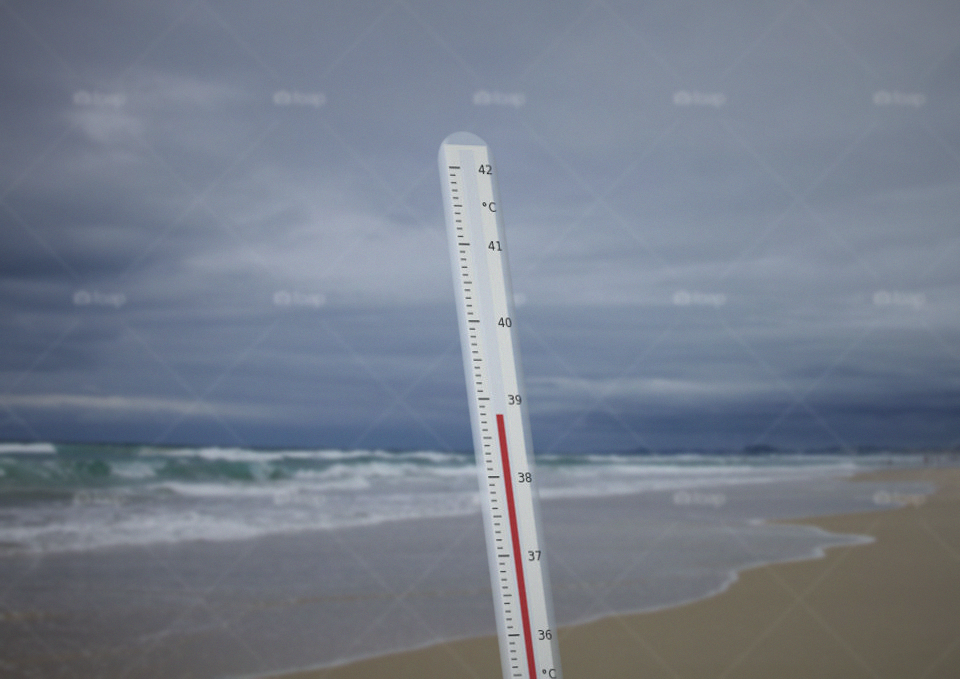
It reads 38.8,°C
